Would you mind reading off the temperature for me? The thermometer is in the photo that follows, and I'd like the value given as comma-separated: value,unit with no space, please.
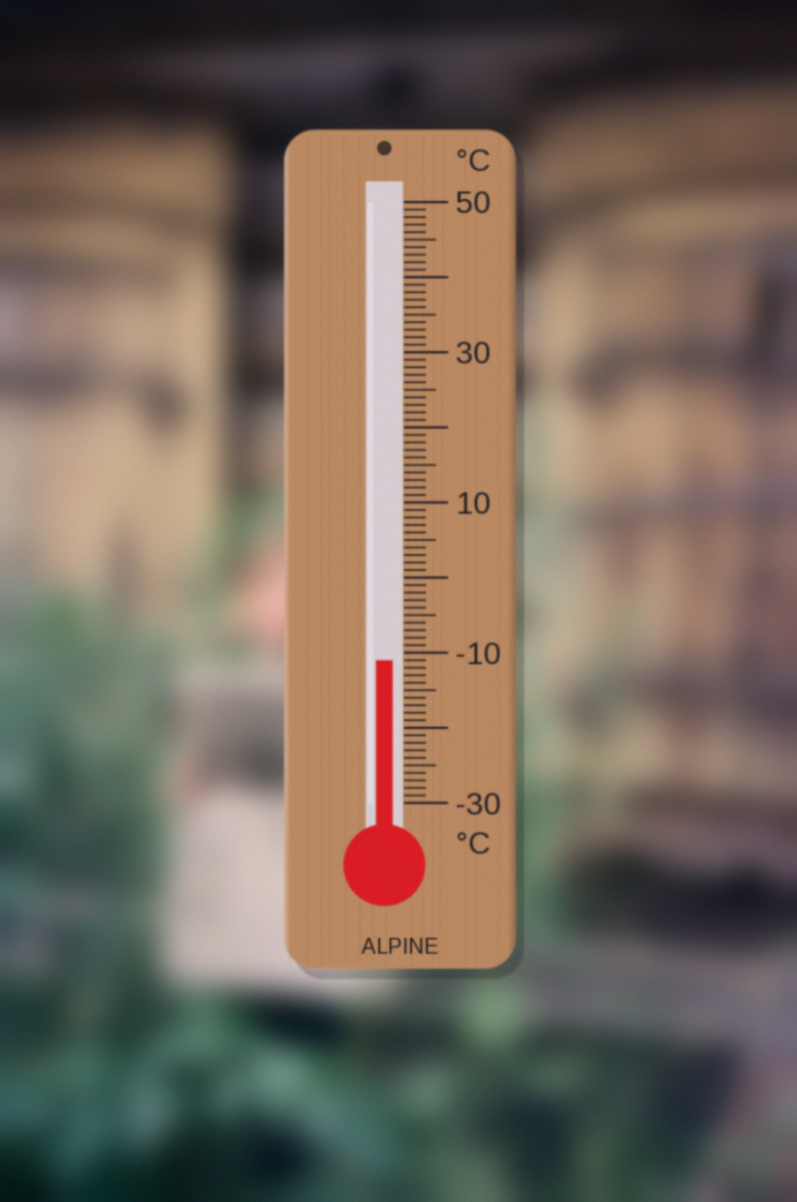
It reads -11,°C
